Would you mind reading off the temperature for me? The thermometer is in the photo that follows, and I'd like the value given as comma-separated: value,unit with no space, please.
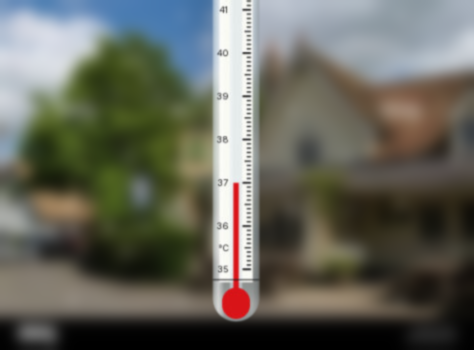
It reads 37,°C
